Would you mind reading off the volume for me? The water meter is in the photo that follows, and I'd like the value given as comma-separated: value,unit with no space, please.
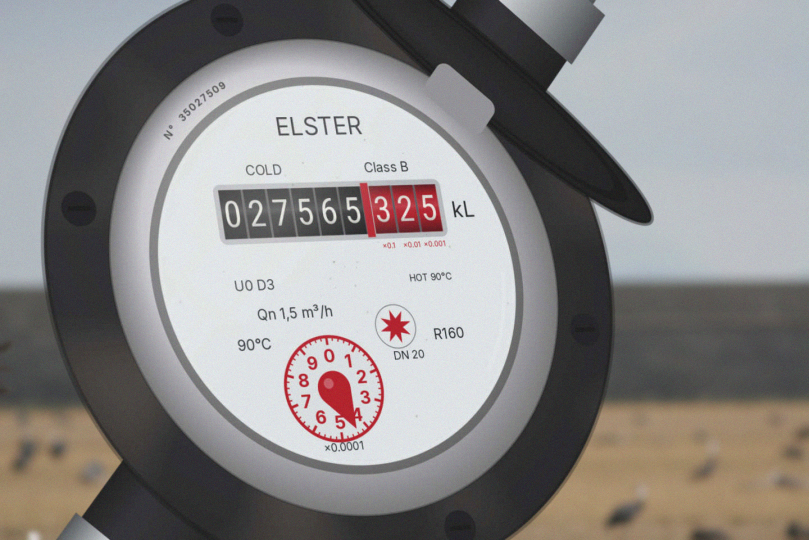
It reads 27565.3254,kL
